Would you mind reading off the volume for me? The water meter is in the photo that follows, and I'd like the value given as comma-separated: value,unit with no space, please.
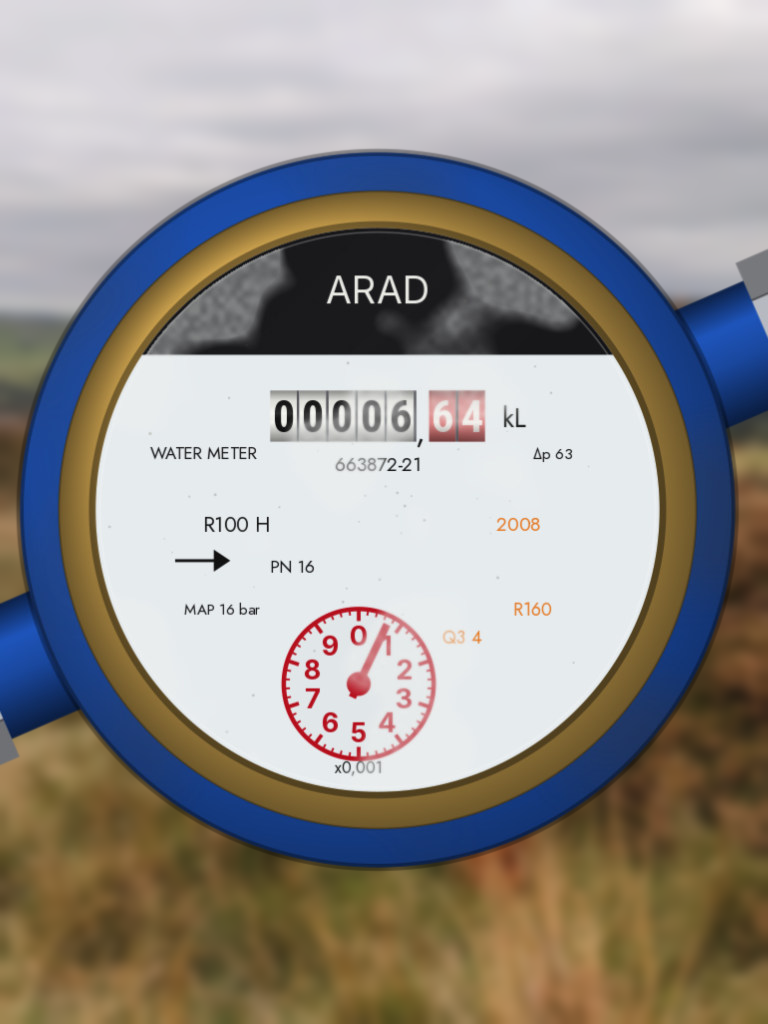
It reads 6.640,kL
